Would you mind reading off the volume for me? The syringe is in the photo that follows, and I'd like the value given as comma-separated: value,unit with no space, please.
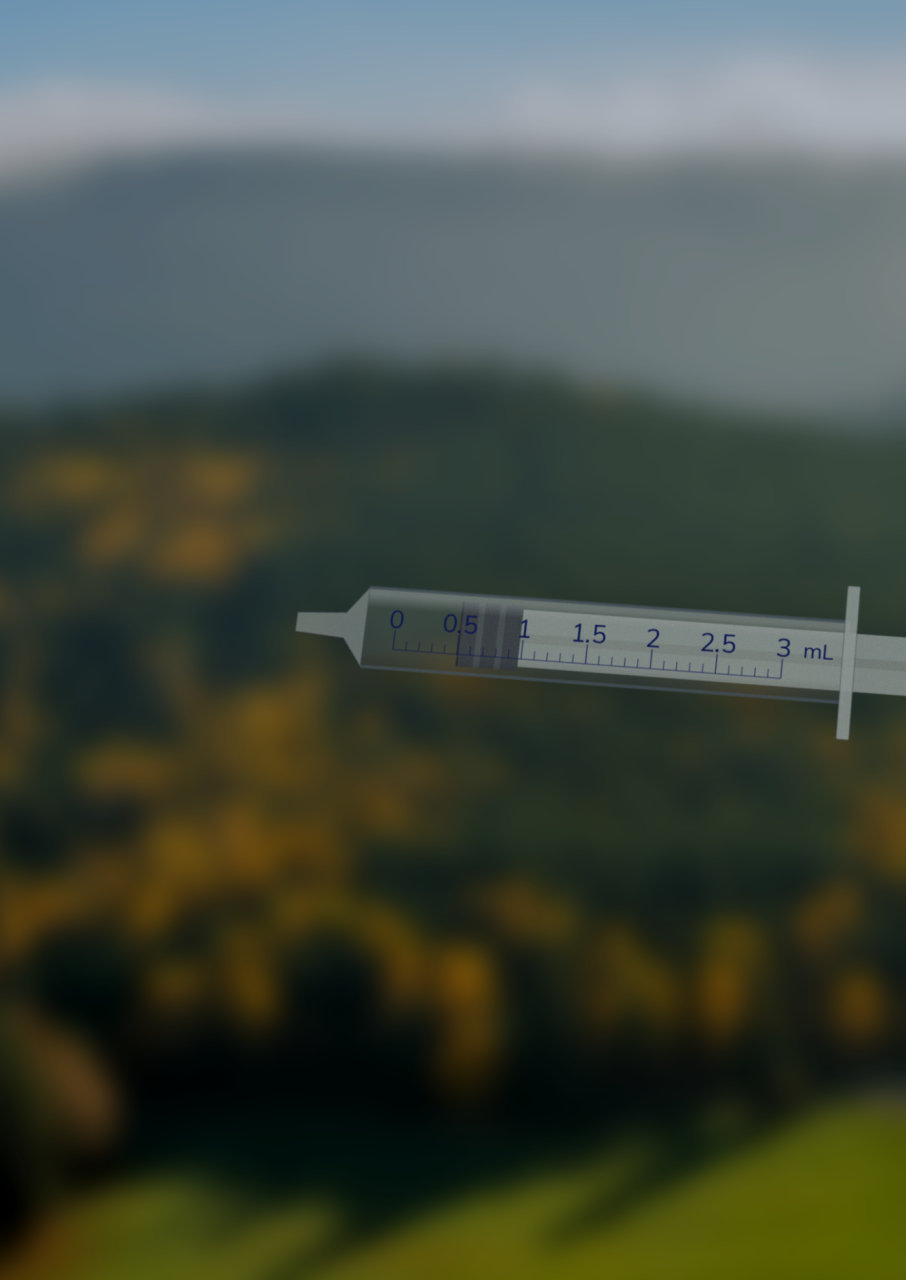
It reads 0.5,mL
